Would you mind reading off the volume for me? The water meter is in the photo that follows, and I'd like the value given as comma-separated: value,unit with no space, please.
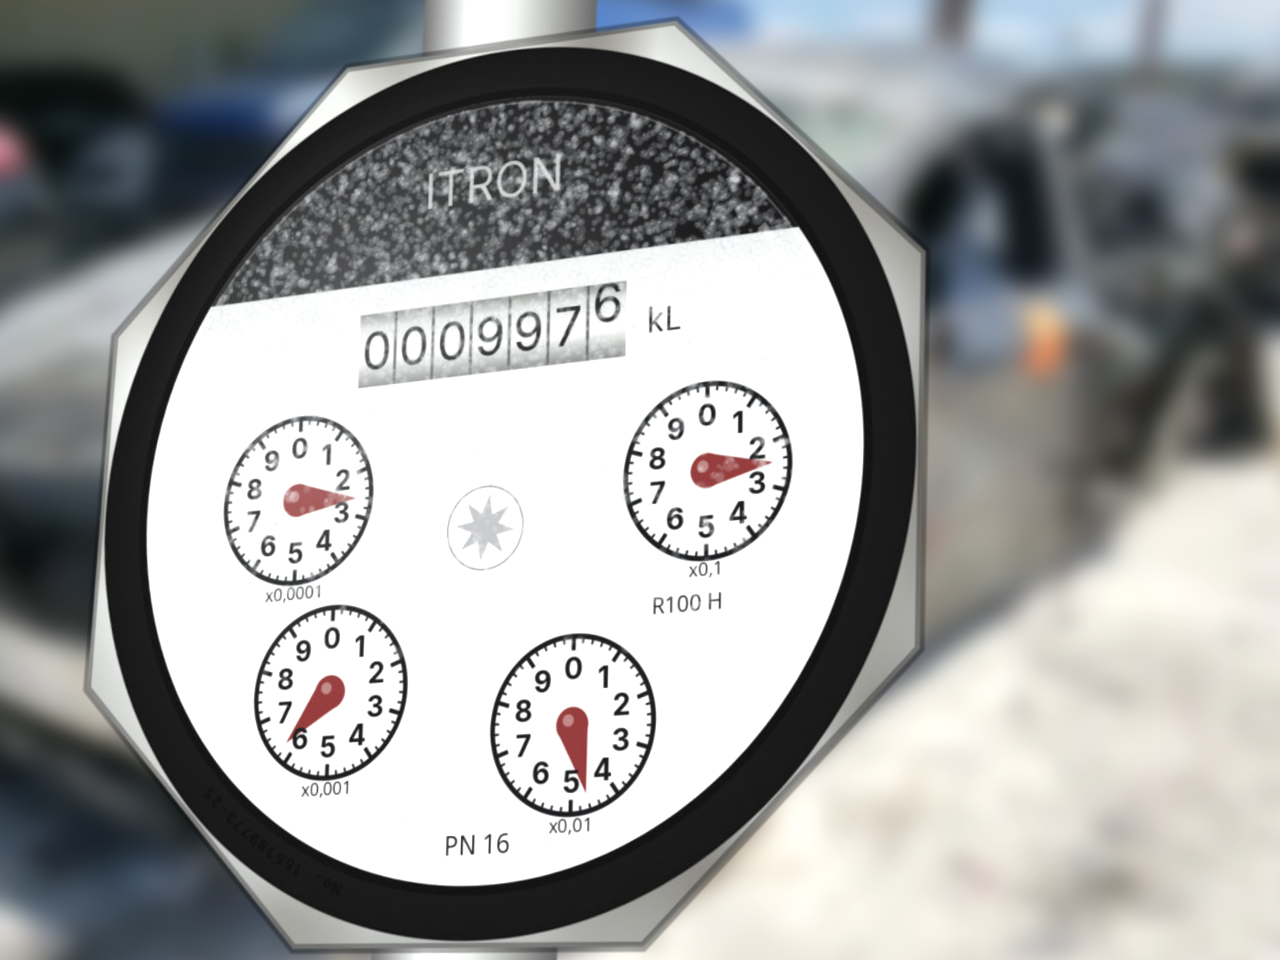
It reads 9976.2462,kL
